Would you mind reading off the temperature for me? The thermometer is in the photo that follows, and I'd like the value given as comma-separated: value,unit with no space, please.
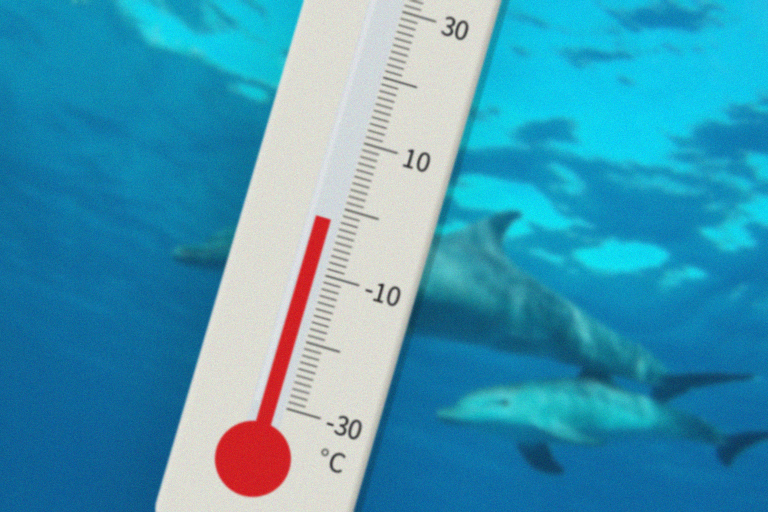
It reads -2,°C
